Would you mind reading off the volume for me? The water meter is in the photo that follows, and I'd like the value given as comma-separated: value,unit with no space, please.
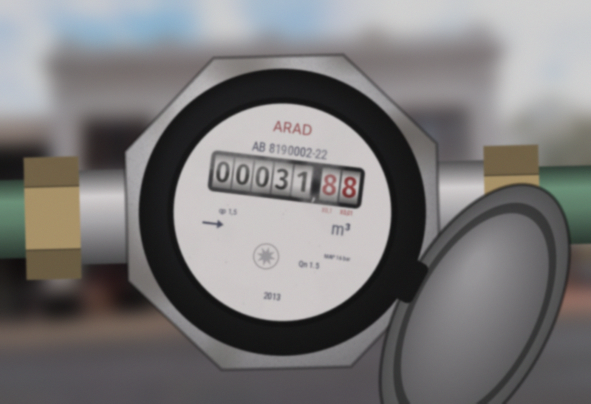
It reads 31.88,m³
